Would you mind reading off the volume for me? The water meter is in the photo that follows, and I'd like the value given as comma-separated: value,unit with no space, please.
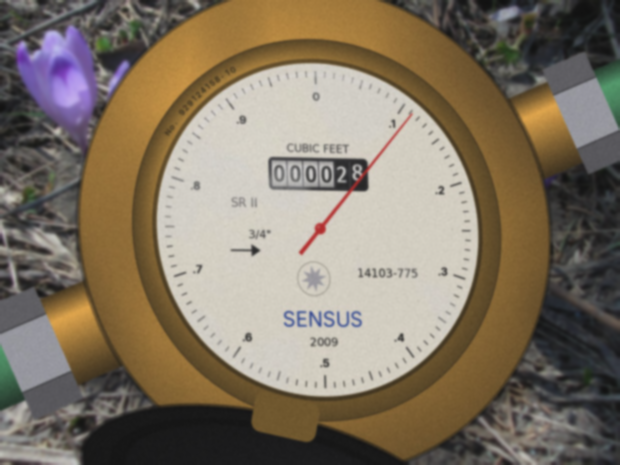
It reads 28.11,ft³
